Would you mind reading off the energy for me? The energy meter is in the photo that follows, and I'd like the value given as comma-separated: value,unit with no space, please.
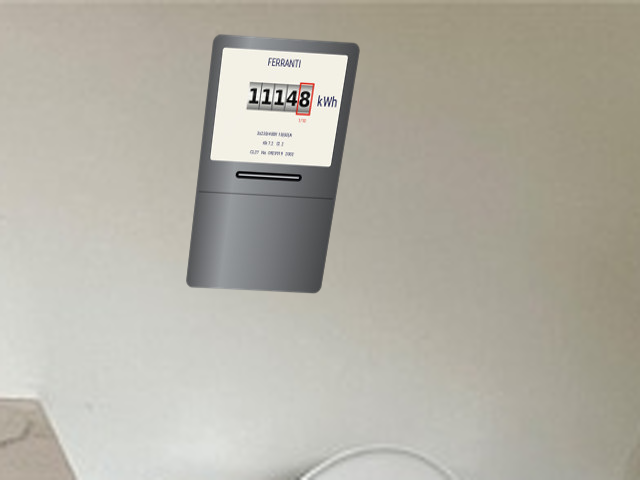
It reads 1114.8,kWh
